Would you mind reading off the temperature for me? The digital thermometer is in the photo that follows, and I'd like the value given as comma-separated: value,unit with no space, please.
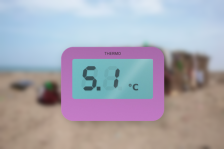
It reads 5.1,°C
